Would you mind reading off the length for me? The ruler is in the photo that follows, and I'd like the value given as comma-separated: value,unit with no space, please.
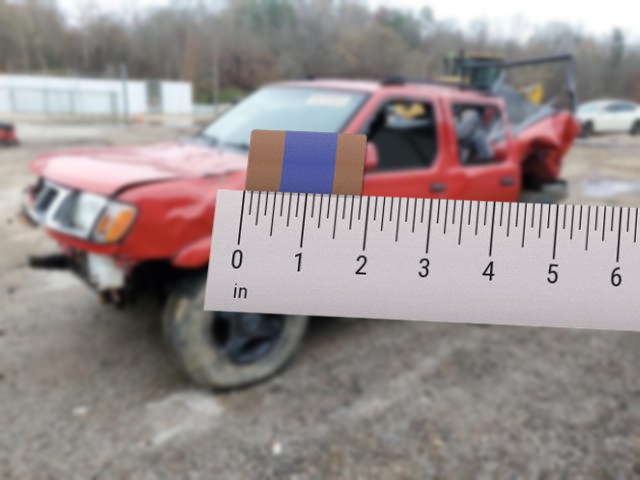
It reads 1.875,in
